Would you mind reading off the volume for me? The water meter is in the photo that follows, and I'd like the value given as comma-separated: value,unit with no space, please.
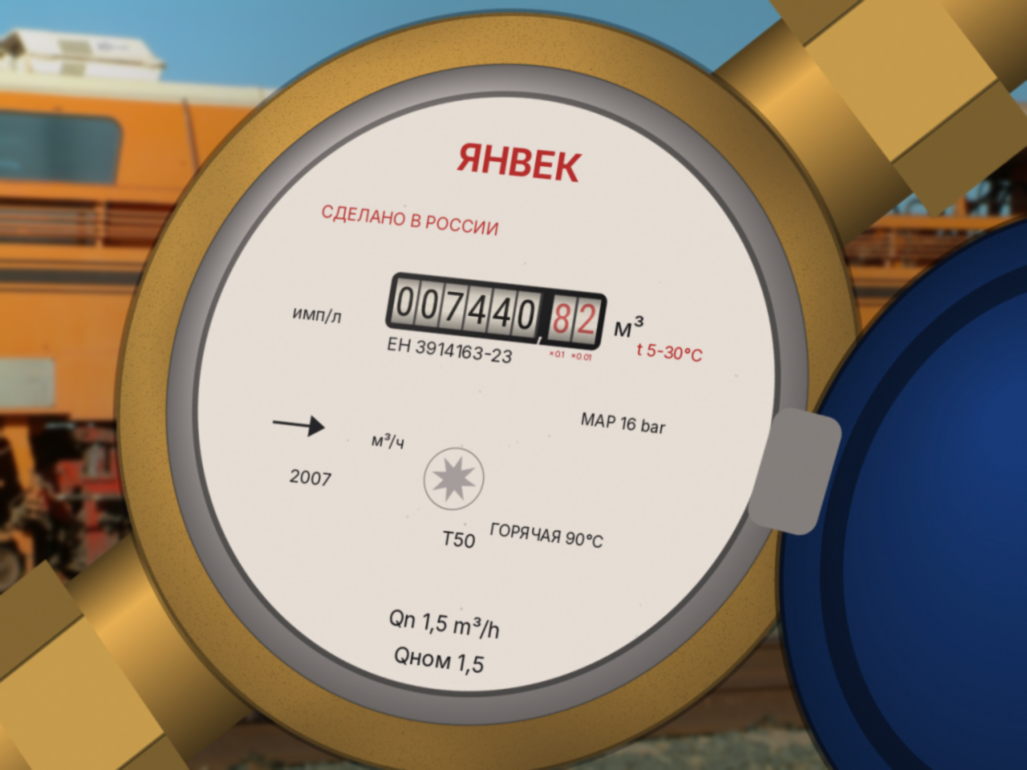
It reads 7440.82,m³
